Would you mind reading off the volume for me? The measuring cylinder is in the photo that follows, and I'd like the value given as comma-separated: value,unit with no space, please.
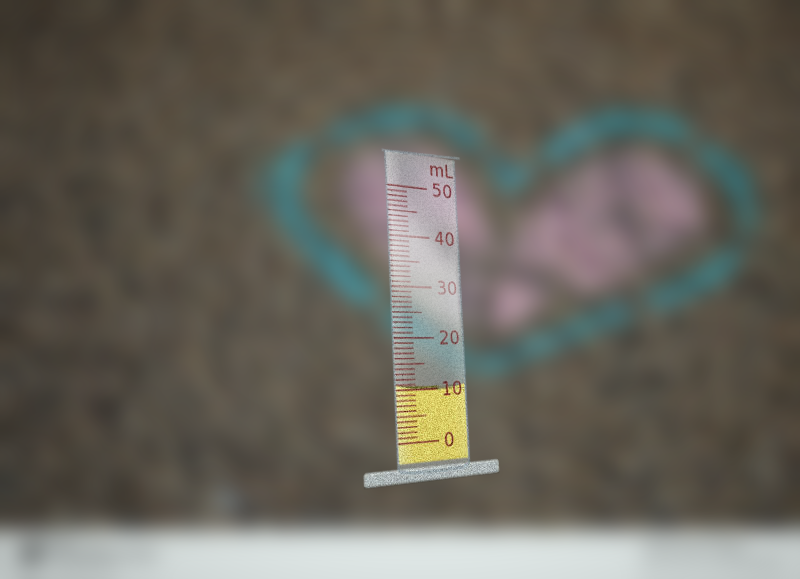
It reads 10,mL
